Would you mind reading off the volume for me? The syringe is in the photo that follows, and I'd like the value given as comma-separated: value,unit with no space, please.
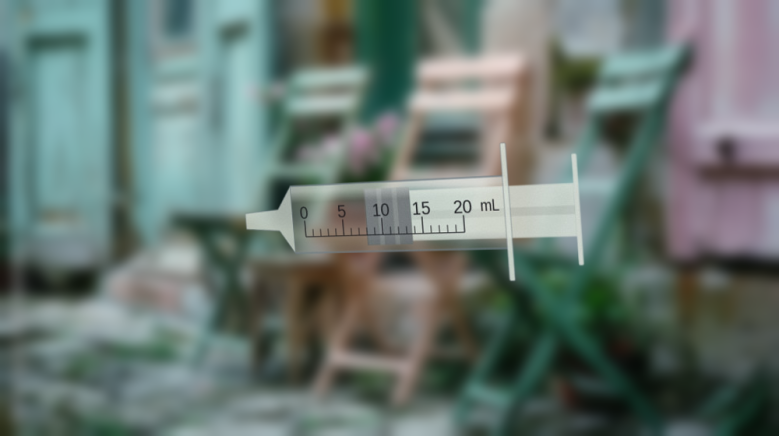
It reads 8,mL
